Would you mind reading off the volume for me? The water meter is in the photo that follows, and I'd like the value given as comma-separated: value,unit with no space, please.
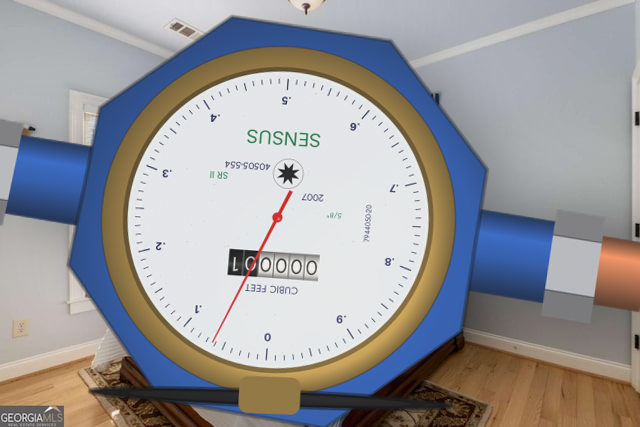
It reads 1.06,ft³
